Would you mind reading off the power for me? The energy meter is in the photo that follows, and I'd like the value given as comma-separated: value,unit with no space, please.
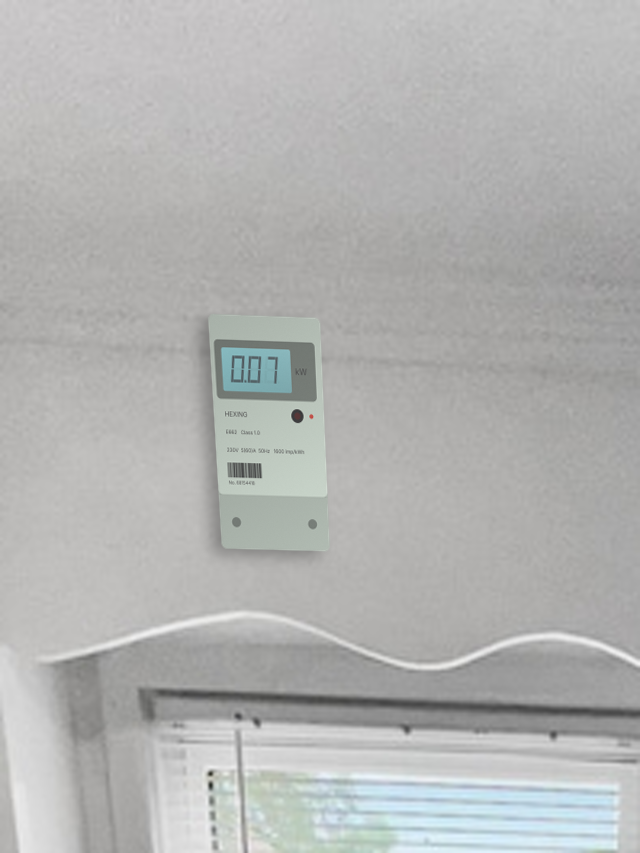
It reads 0.07,kW
